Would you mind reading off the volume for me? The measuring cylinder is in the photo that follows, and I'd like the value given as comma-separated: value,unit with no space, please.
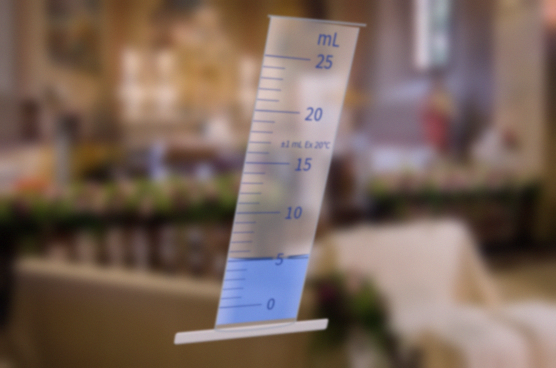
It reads 5,mL
